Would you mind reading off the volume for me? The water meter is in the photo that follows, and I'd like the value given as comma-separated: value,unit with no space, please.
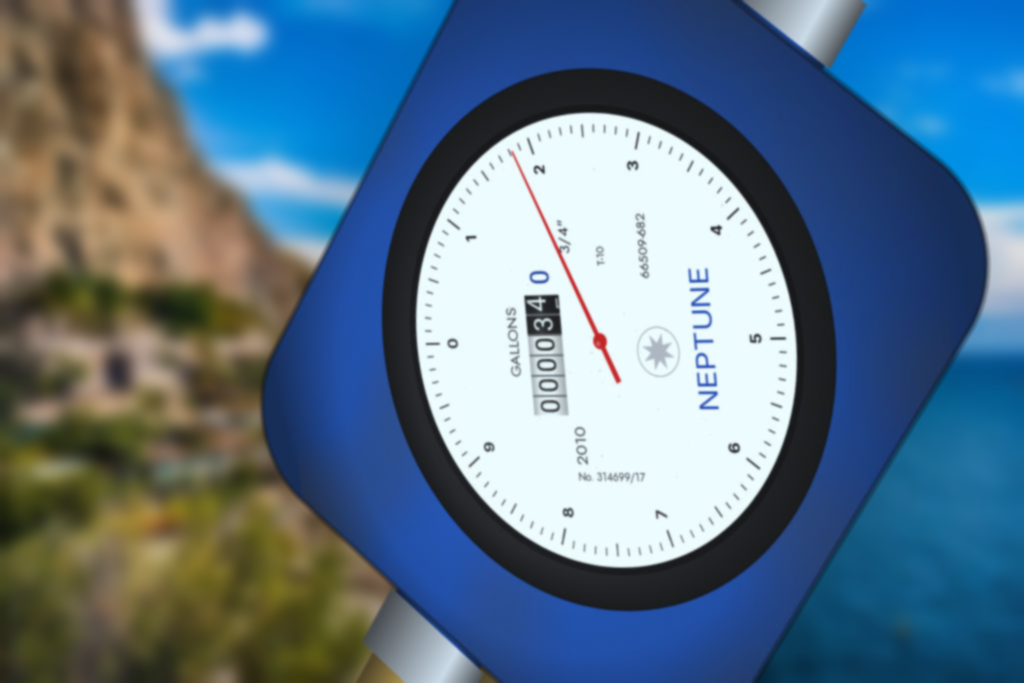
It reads 341.8,gal
